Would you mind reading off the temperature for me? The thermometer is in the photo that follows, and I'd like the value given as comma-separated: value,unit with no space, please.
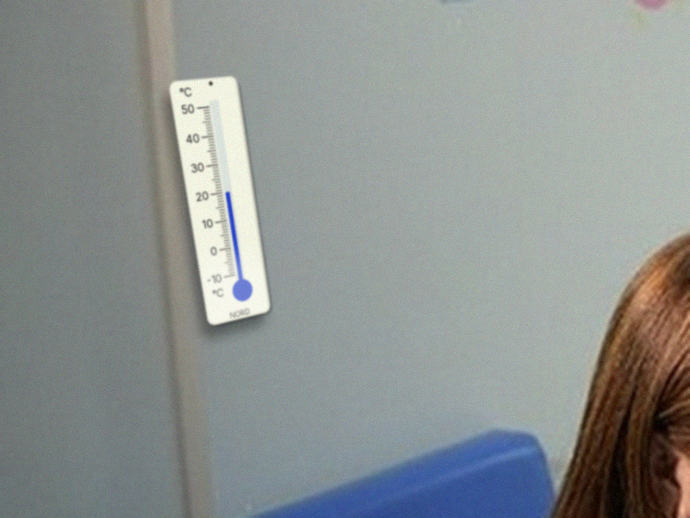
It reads 20,°C
